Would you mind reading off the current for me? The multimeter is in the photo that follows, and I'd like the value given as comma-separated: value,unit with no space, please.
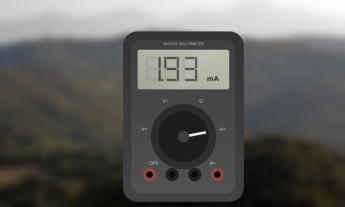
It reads 1.93,mA
